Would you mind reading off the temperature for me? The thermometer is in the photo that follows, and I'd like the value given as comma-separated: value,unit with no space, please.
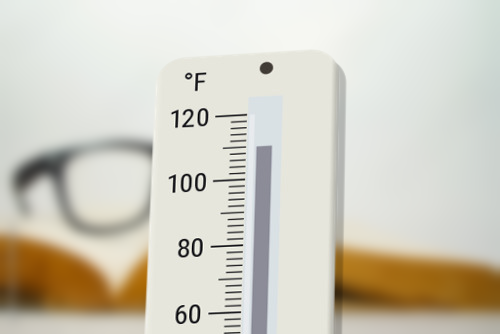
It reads 110,°F
